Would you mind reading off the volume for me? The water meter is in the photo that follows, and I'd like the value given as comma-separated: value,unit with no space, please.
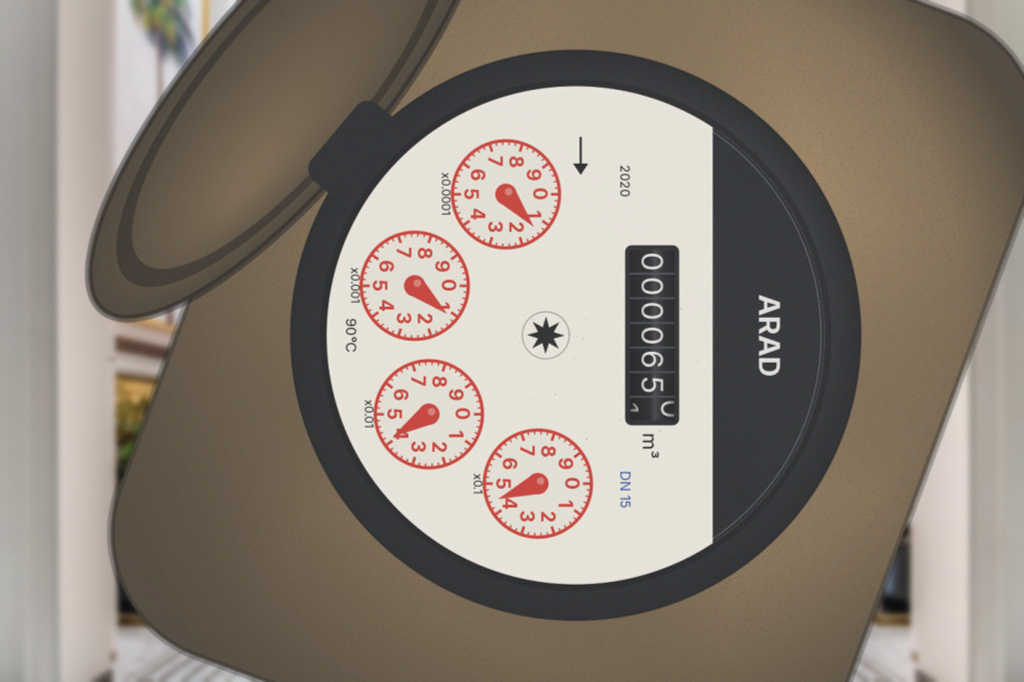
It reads 650.4411,m³
